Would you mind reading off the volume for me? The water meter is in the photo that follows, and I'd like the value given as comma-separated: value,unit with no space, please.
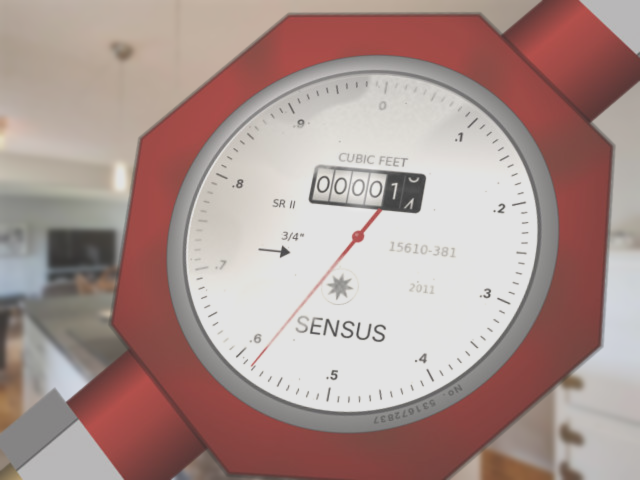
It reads 13.58,ft³
